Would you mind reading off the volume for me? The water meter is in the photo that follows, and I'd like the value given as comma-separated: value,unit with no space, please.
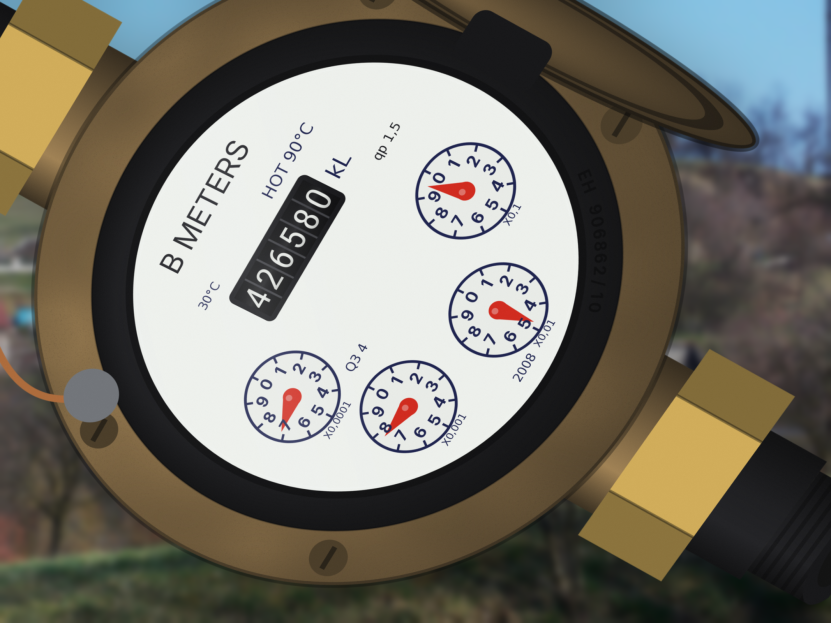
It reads 426579.9477,kL
